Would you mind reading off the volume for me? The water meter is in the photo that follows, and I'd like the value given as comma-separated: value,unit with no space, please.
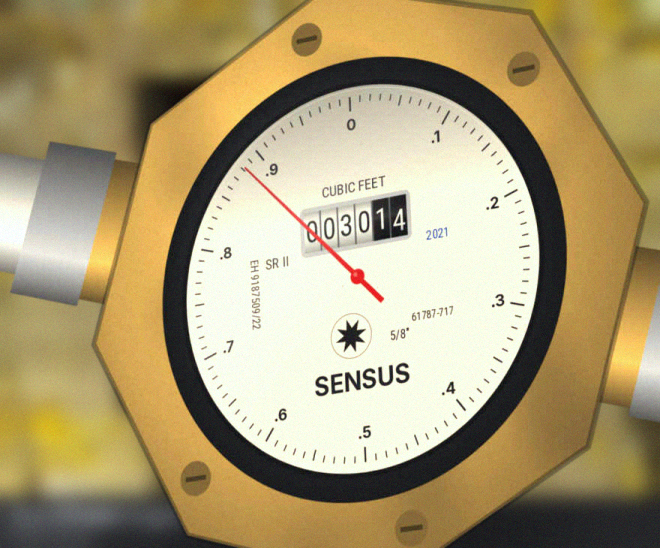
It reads 3013.88,ft³
